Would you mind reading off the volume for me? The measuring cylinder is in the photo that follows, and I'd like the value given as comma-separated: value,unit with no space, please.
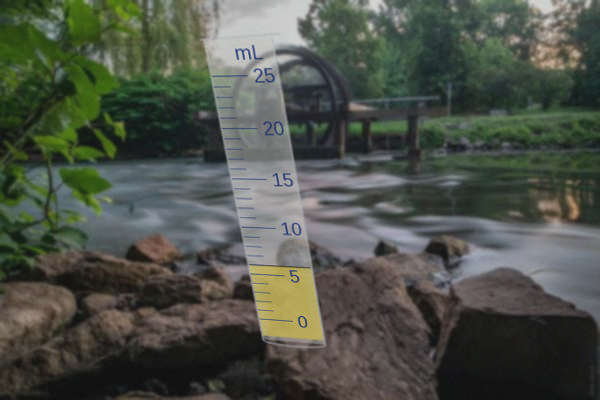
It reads 6,mL
